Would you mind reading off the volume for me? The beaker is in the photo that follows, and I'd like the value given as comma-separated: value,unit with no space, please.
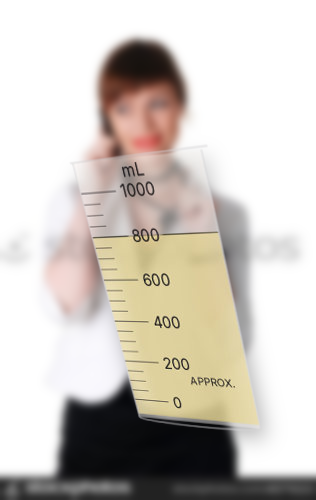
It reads 800,mL
